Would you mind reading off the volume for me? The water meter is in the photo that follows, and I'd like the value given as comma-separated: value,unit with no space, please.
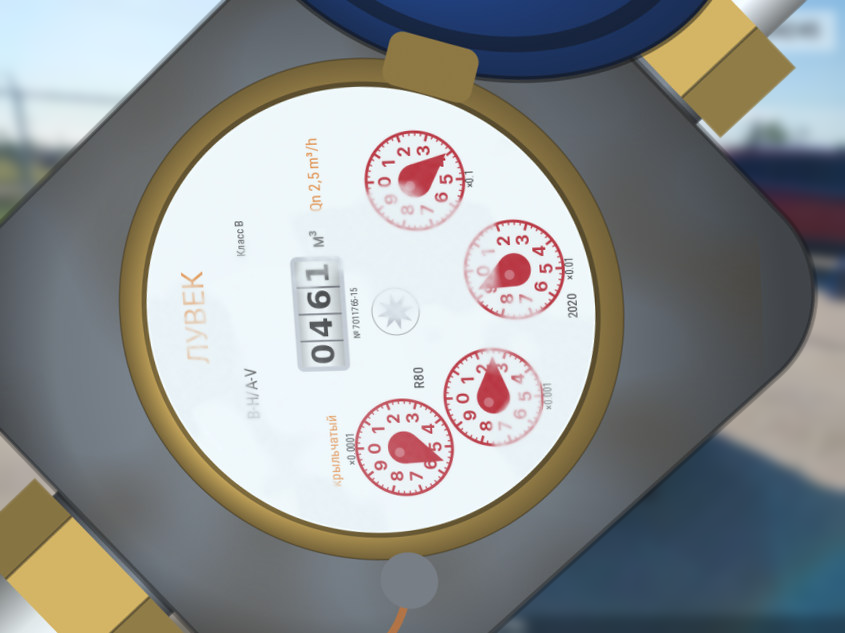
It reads 461.3925,m³
